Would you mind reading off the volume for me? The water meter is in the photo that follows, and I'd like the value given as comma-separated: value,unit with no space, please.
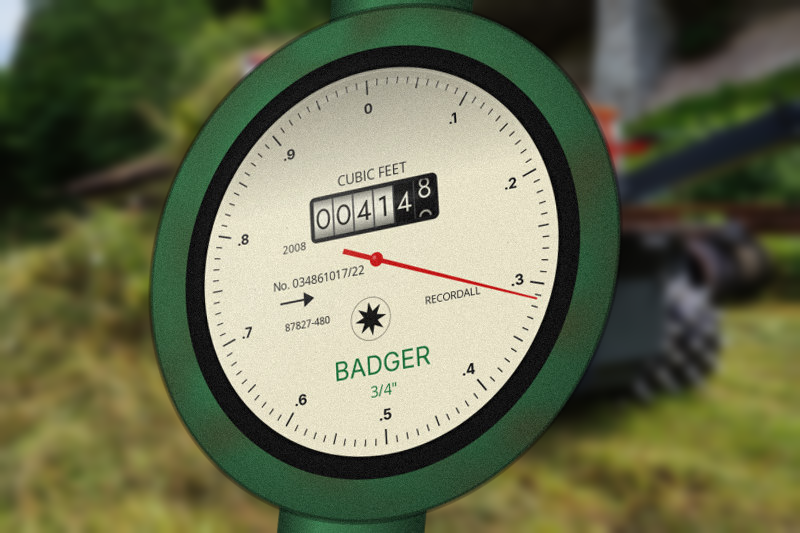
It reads 4148.31,ft³
